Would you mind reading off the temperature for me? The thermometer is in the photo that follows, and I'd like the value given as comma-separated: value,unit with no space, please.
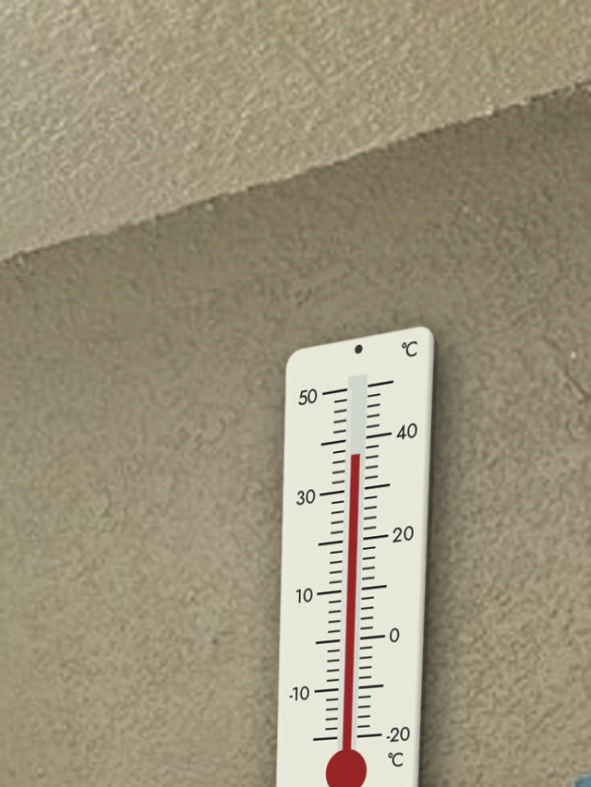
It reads 37,°C
